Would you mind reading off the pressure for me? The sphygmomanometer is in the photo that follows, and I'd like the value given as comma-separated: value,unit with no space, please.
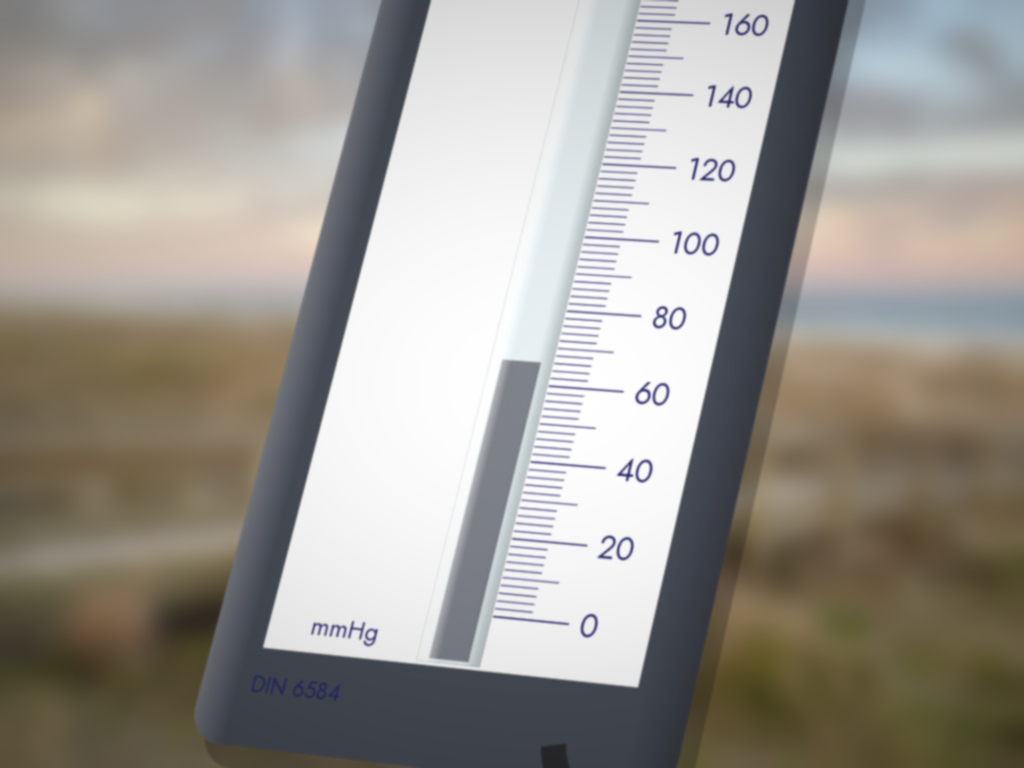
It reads 66,mmHg
